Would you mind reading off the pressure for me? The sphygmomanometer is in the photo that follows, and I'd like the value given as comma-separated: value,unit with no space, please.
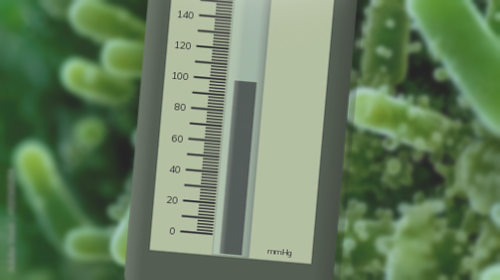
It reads 100,mmHg
